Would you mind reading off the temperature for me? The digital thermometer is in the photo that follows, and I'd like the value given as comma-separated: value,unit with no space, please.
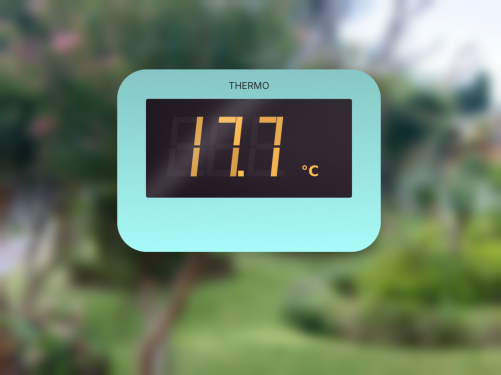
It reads 17.7,°C
